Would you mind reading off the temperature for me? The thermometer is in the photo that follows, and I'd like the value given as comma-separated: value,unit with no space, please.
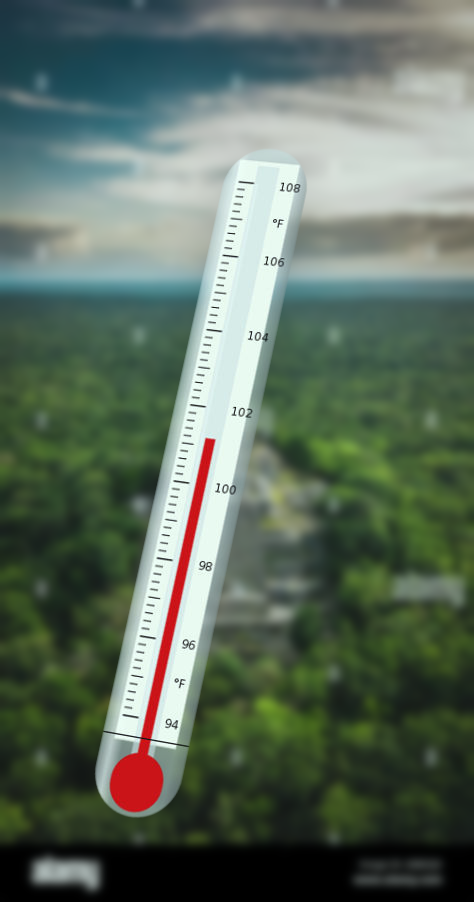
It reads 101.2,°F
